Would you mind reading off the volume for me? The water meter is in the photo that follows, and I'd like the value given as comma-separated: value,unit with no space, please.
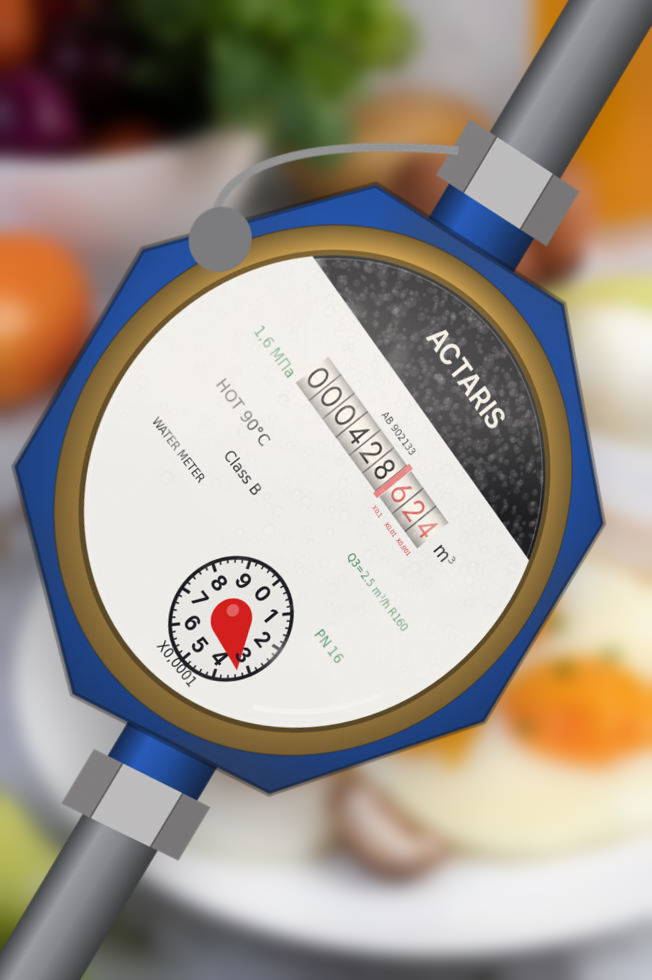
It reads 428.6243,m³
